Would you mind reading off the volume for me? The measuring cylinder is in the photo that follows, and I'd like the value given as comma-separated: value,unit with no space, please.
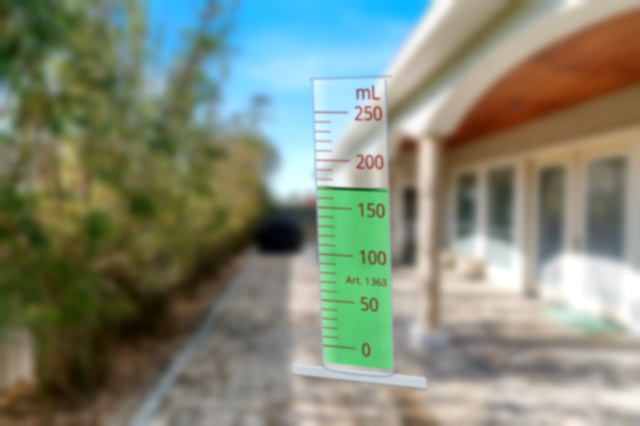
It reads 170,mL
